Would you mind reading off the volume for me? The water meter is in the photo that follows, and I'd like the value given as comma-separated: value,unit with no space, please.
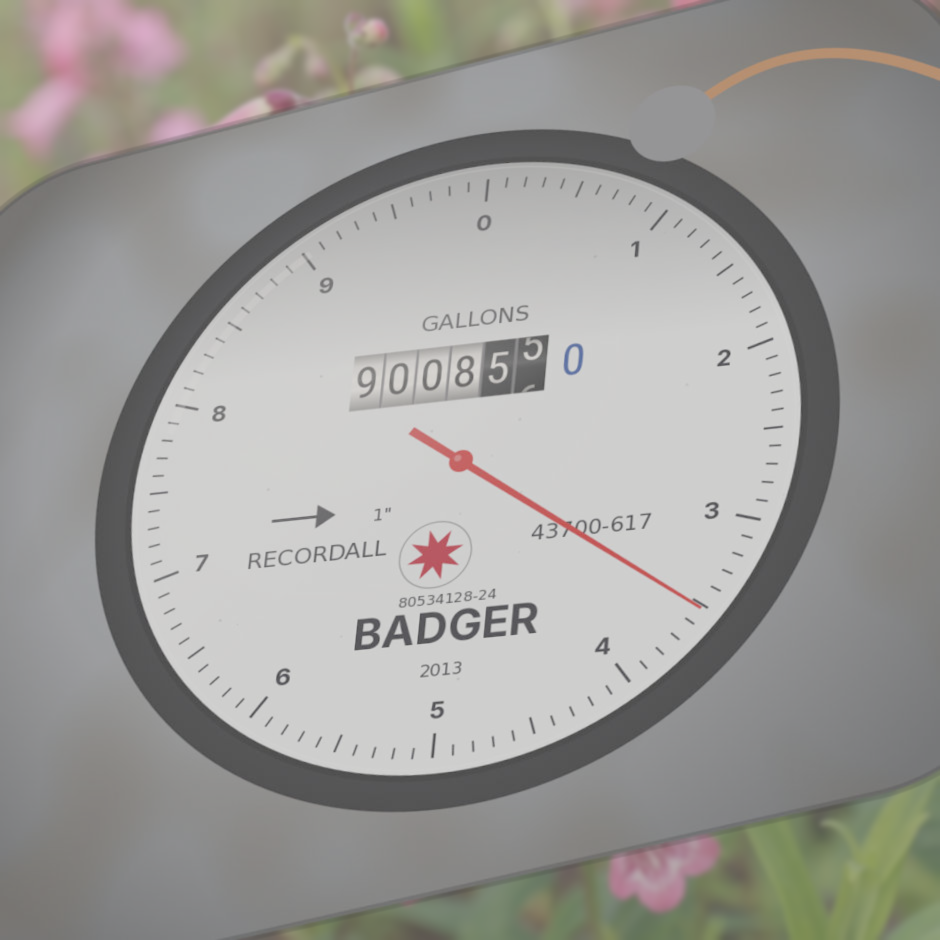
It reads 9008553.5,gal
